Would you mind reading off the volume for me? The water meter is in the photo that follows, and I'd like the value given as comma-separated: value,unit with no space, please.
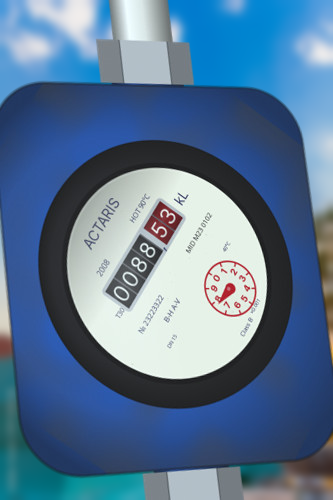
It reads 88.537,kL
